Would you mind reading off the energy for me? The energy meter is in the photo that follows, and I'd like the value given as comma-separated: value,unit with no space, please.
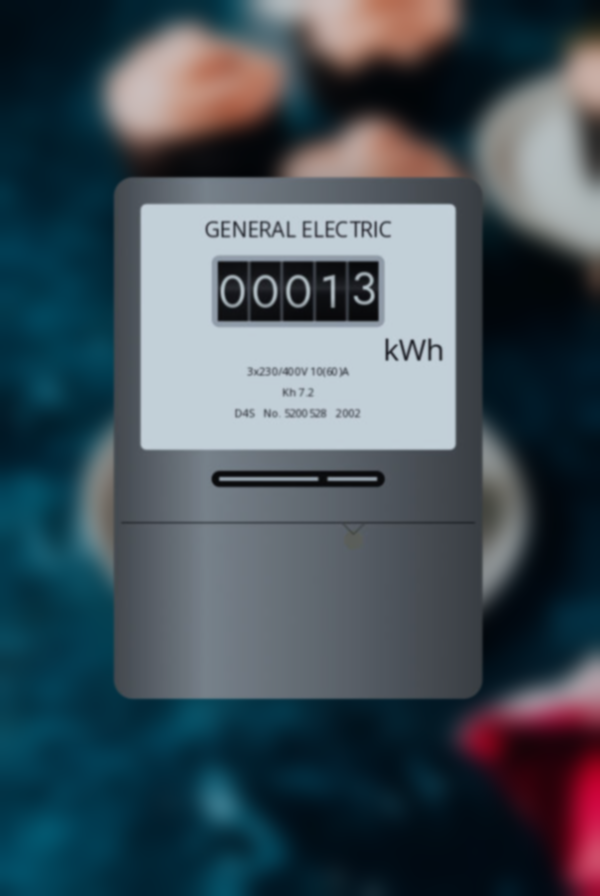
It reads 13,kWh
